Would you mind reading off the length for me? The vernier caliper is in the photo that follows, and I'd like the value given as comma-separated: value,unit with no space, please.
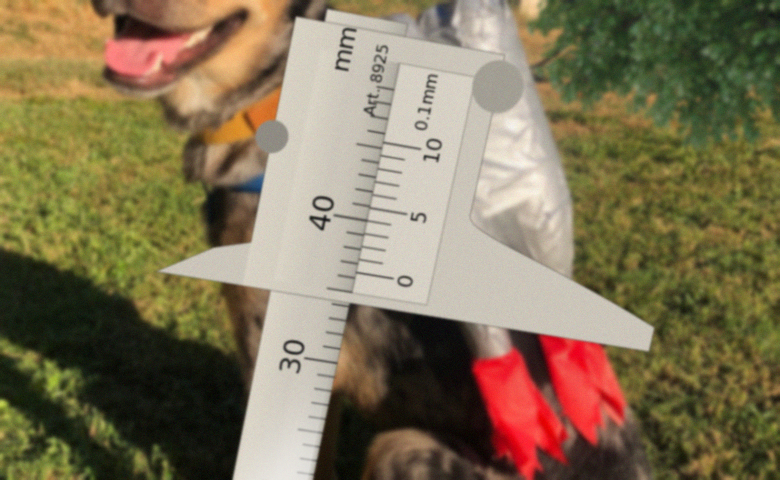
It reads 36.4,mm
